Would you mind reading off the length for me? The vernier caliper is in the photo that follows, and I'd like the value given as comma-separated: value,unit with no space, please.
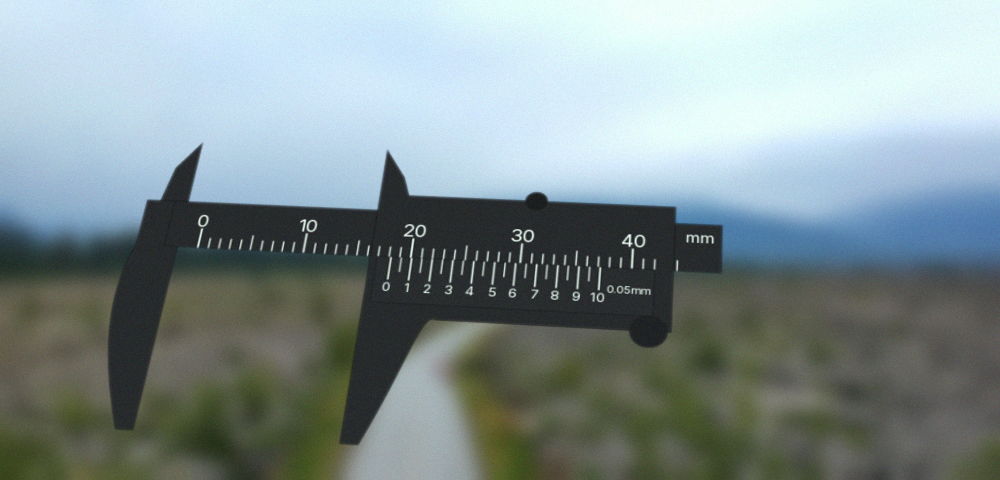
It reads 18.2,mm
